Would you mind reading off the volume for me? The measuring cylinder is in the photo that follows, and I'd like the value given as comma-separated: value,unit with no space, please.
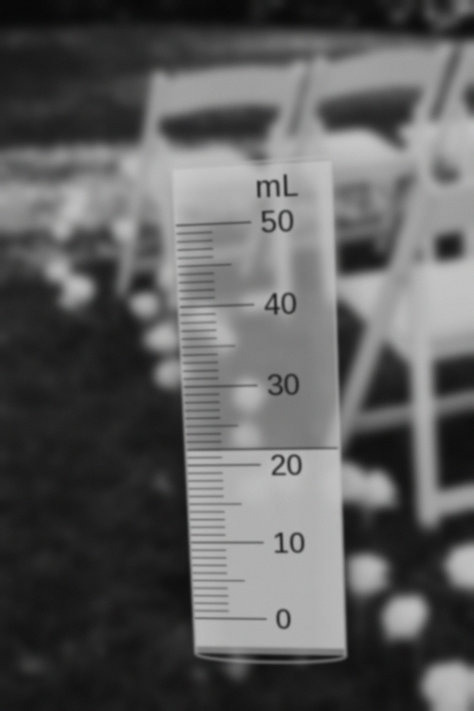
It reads 22,mL
